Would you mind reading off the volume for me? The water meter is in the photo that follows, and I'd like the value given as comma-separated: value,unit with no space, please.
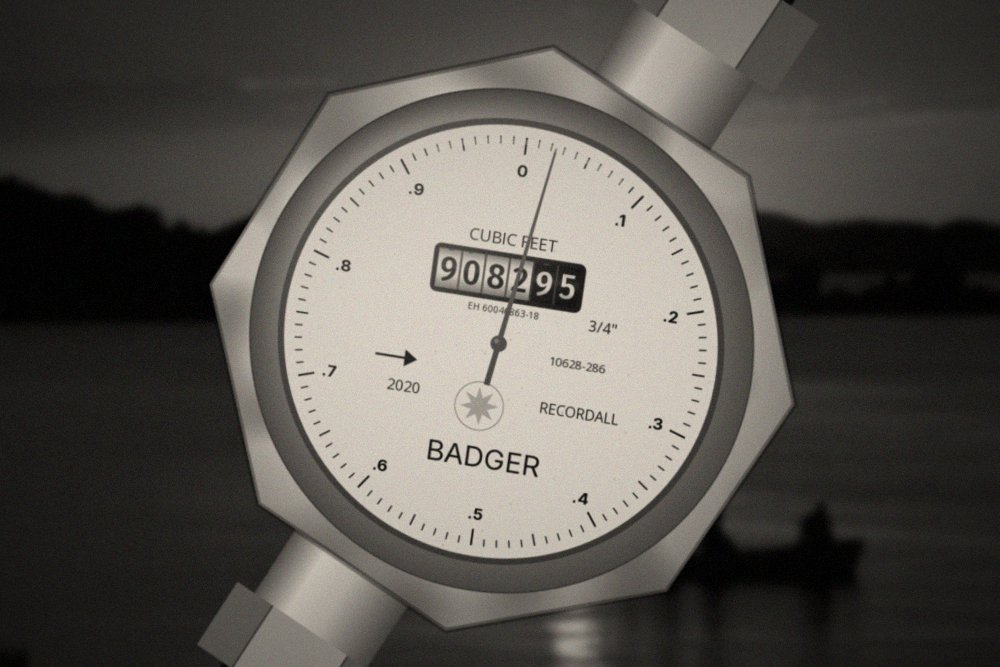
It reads 908295.02,ft³
